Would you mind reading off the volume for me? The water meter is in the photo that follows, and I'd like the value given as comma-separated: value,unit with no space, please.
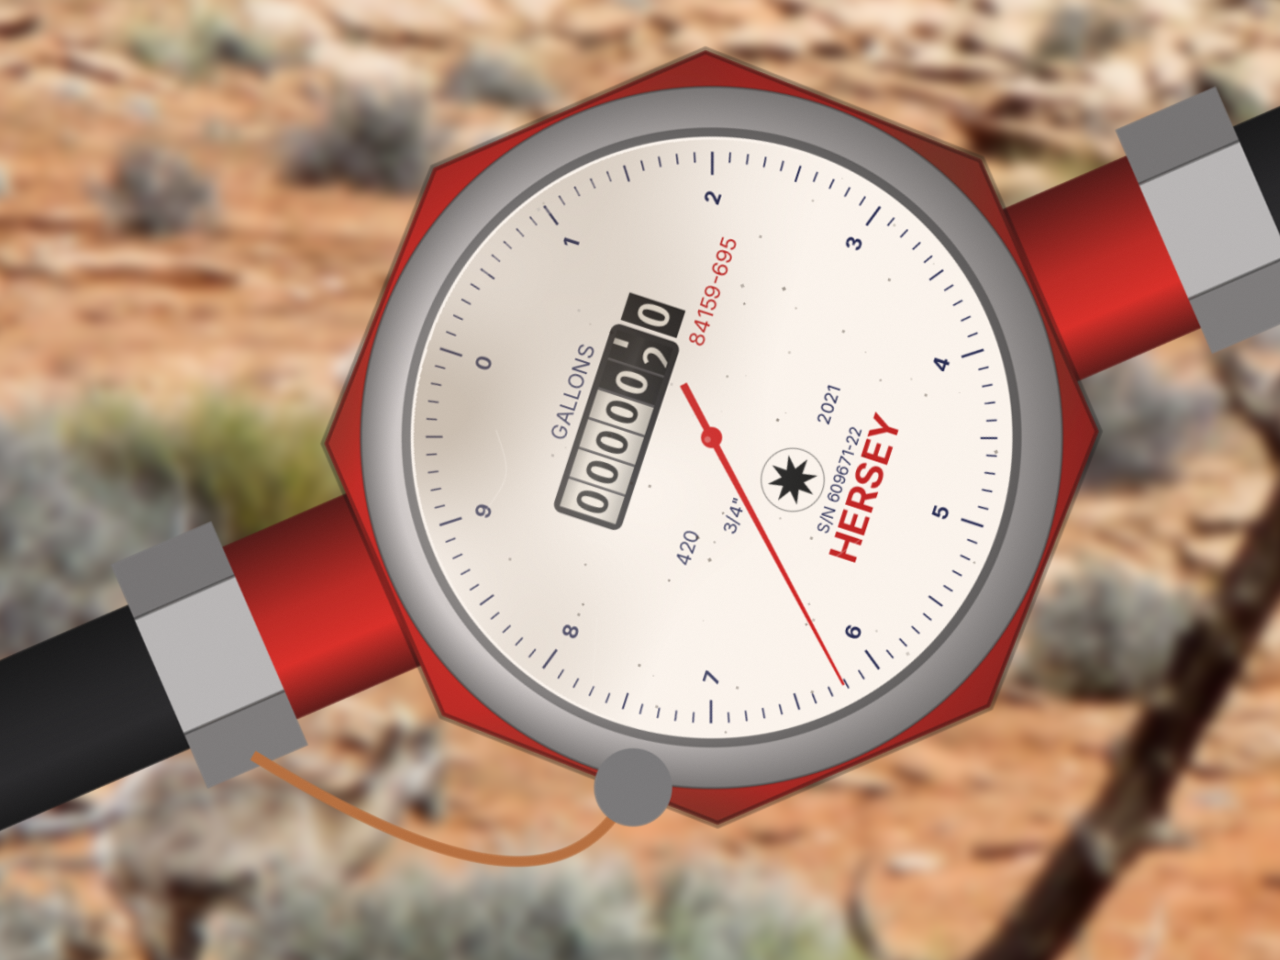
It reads 16.2,gal
